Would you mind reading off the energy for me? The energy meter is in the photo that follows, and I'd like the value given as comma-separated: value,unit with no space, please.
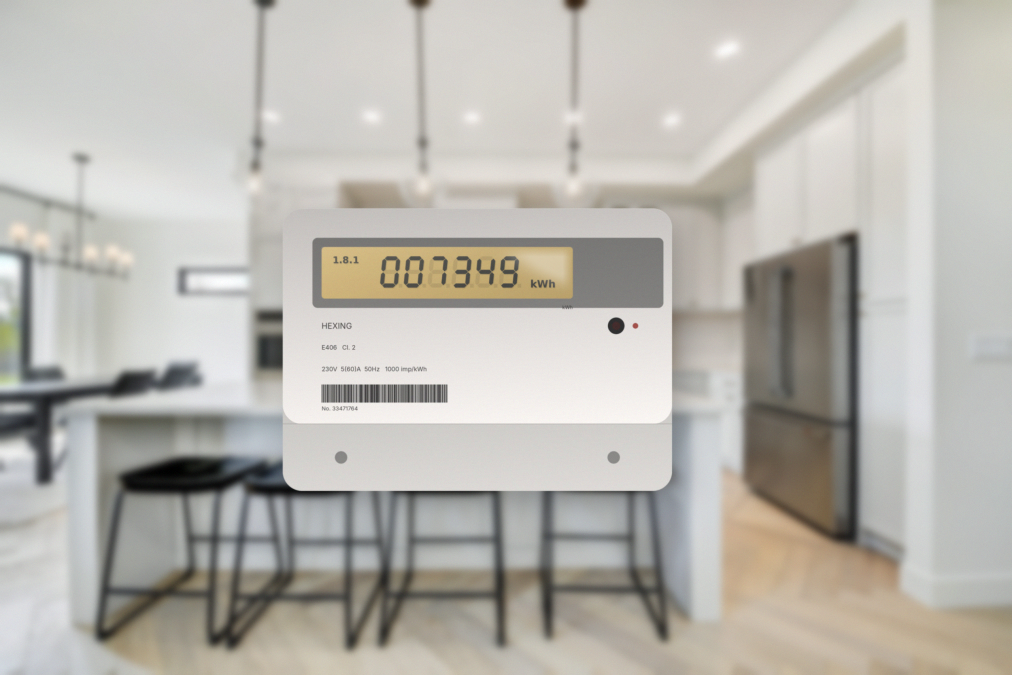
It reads 7349,kWh
